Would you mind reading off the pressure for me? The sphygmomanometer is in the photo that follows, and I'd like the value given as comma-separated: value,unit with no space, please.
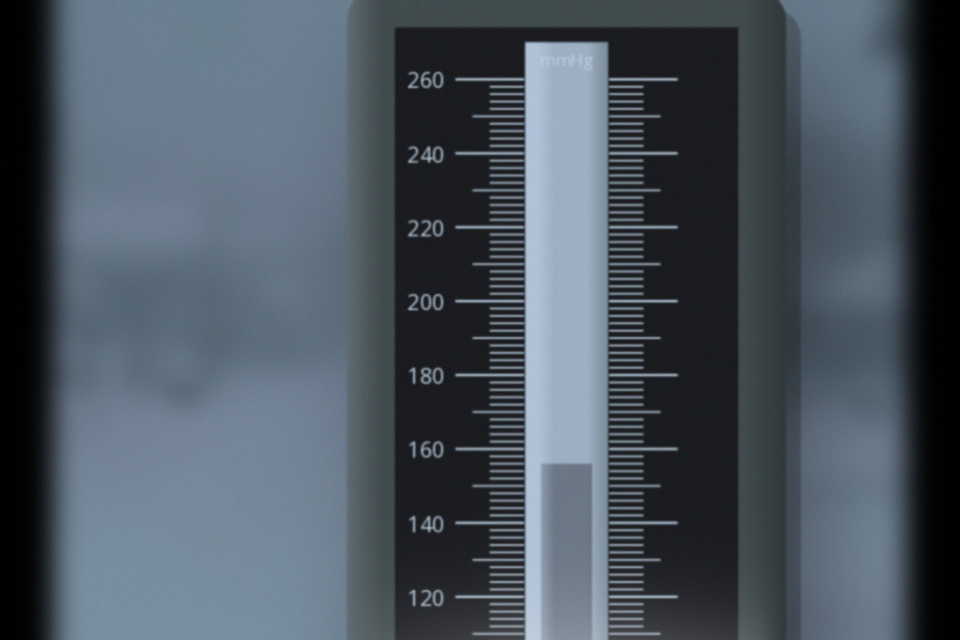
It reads 156,mmHg
